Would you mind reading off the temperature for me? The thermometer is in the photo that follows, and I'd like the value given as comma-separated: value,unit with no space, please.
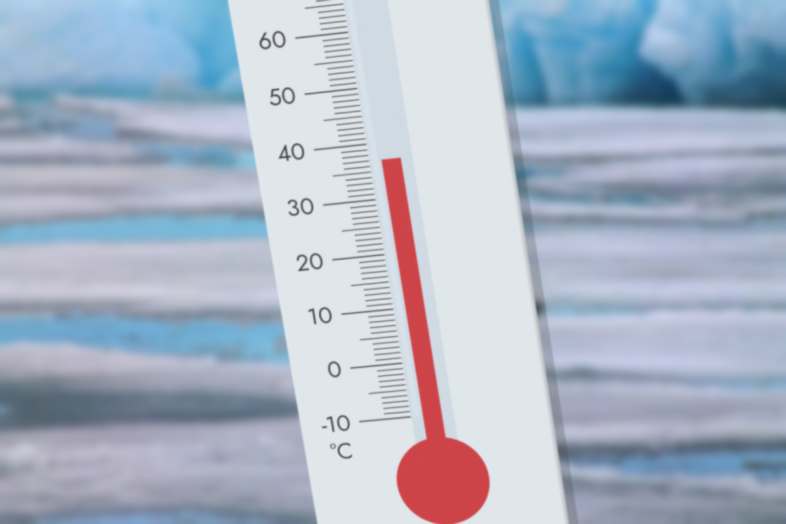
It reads 37,°C
